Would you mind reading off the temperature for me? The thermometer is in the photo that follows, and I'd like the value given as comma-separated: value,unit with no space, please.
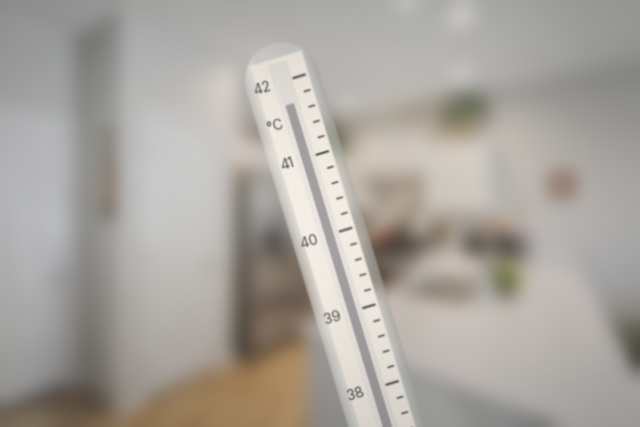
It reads 41.7,°C
